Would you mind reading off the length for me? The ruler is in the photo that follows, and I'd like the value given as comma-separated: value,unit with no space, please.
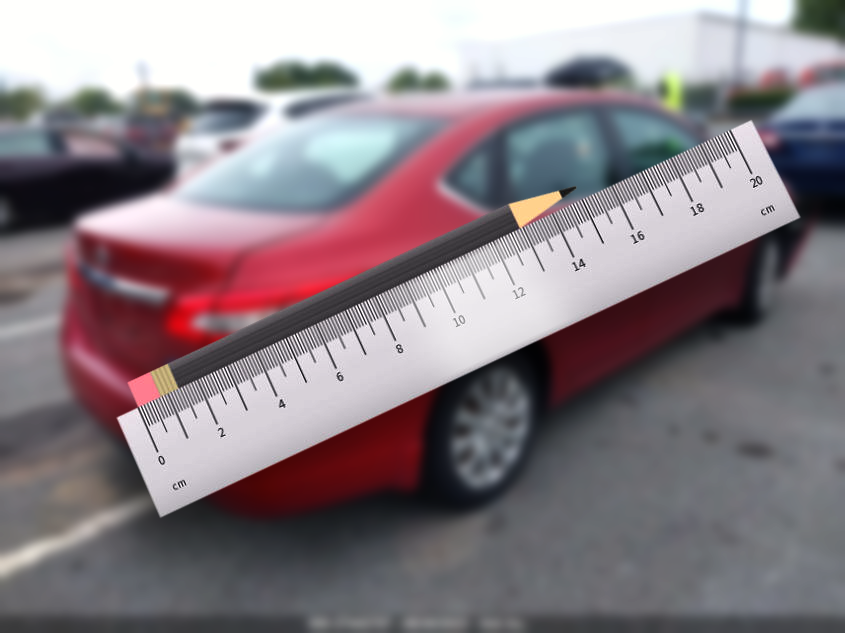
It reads 15,cm
